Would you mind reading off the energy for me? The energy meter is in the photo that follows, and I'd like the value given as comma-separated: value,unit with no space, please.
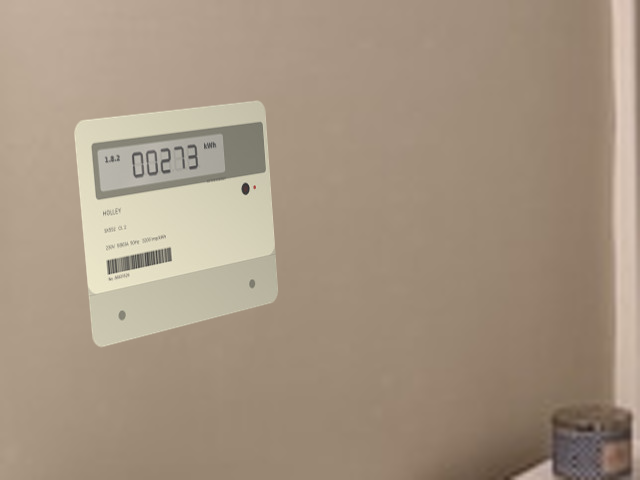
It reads 273,kWh
